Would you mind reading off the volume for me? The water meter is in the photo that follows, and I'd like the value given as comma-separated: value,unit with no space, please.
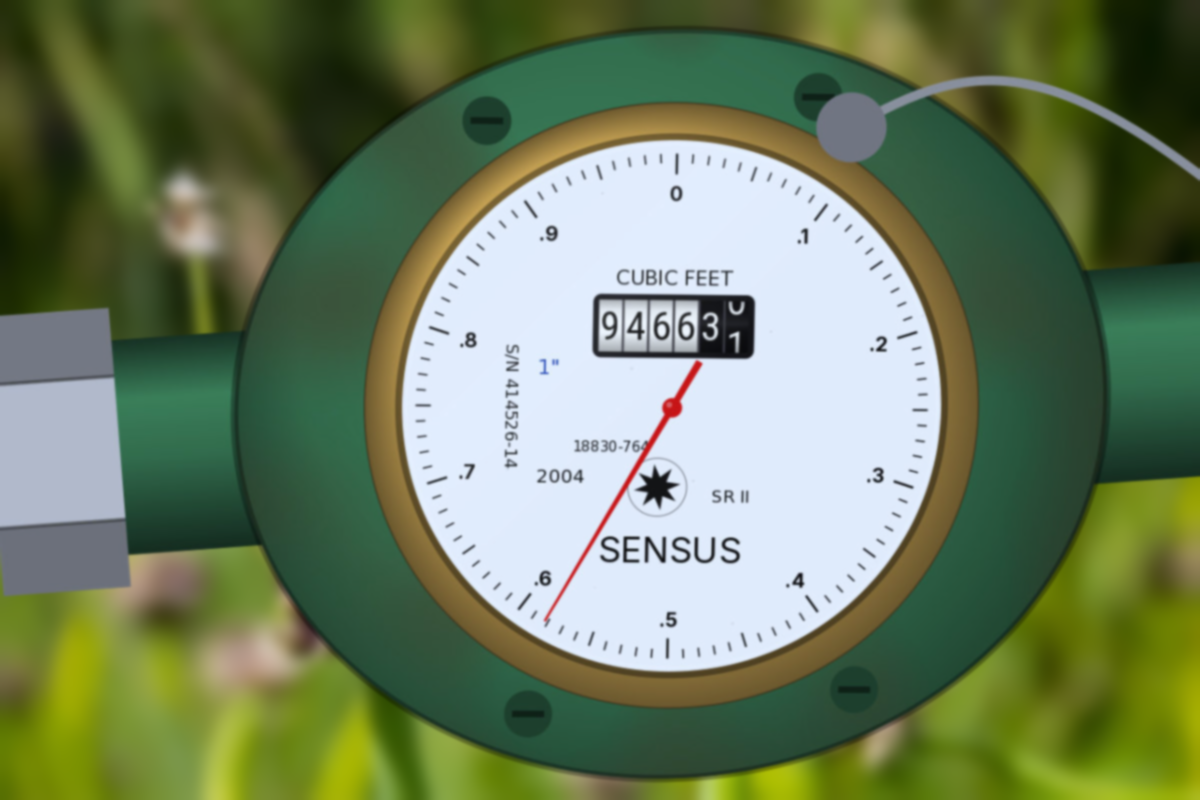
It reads 946630.58,ft³
